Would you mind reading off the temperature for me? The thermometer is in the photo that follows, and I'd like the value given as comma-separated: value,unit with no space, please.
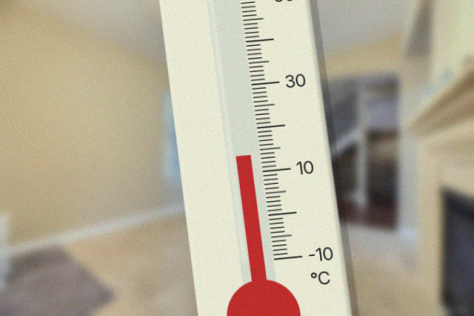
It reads 14,°C
